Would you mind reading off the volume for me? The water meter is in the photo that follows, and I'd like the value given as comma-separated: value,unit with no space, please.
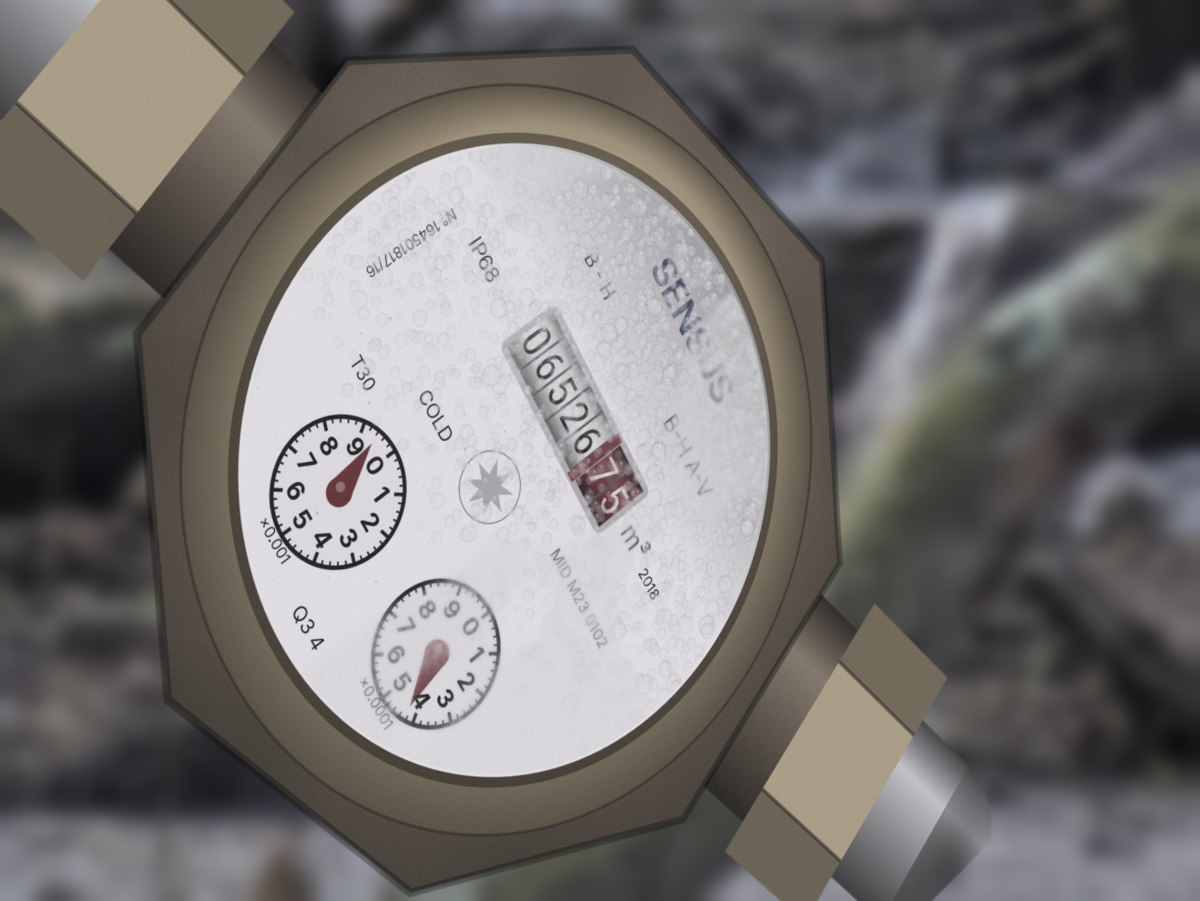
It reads 6526.7494,m³
